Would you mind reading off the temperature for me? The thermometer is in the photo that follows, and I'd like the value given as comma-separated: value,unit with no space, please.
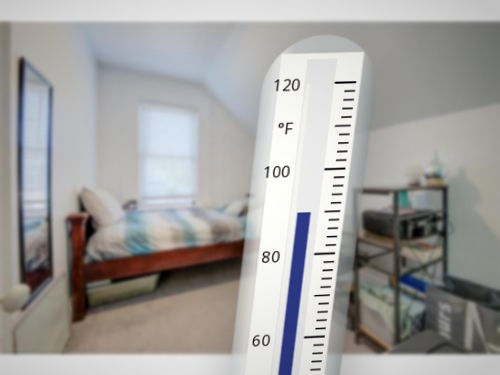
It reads 90,°F
